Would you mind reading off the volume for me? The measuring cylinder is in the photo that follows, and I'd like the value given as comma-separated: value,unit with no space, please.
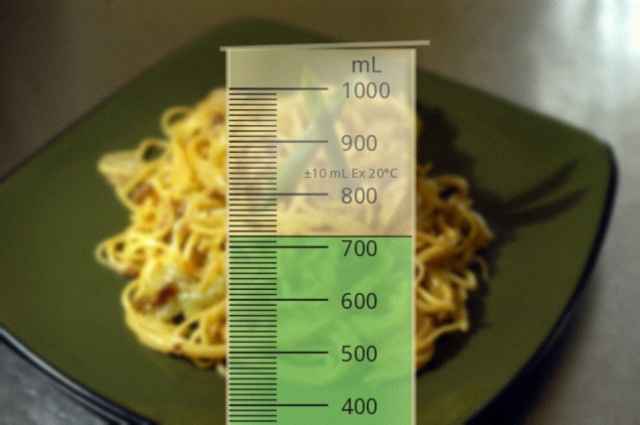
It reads 720,mL
